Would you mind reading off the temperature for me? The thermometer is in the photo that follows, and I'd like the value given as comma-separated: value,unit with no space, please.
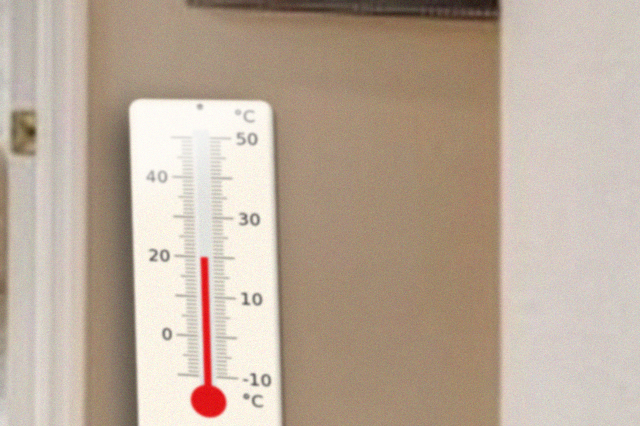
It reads 20,°C
